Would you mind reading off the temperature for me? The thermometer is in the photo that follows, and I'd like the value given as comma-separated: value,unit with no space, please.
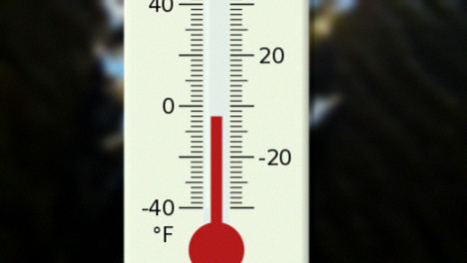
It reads -4,°F
